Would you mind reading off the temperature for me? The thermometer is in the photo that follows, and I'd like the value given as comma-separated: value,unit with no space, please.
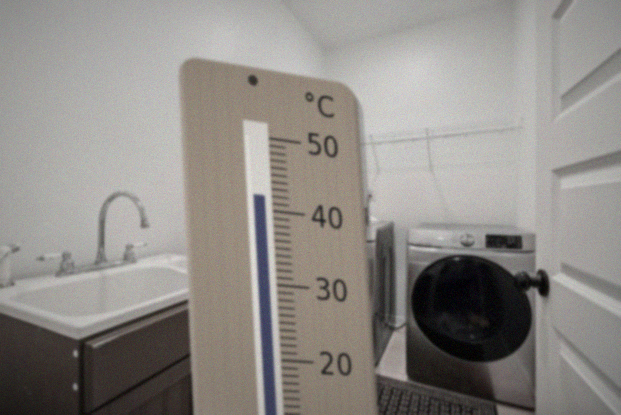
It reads 42,°C
